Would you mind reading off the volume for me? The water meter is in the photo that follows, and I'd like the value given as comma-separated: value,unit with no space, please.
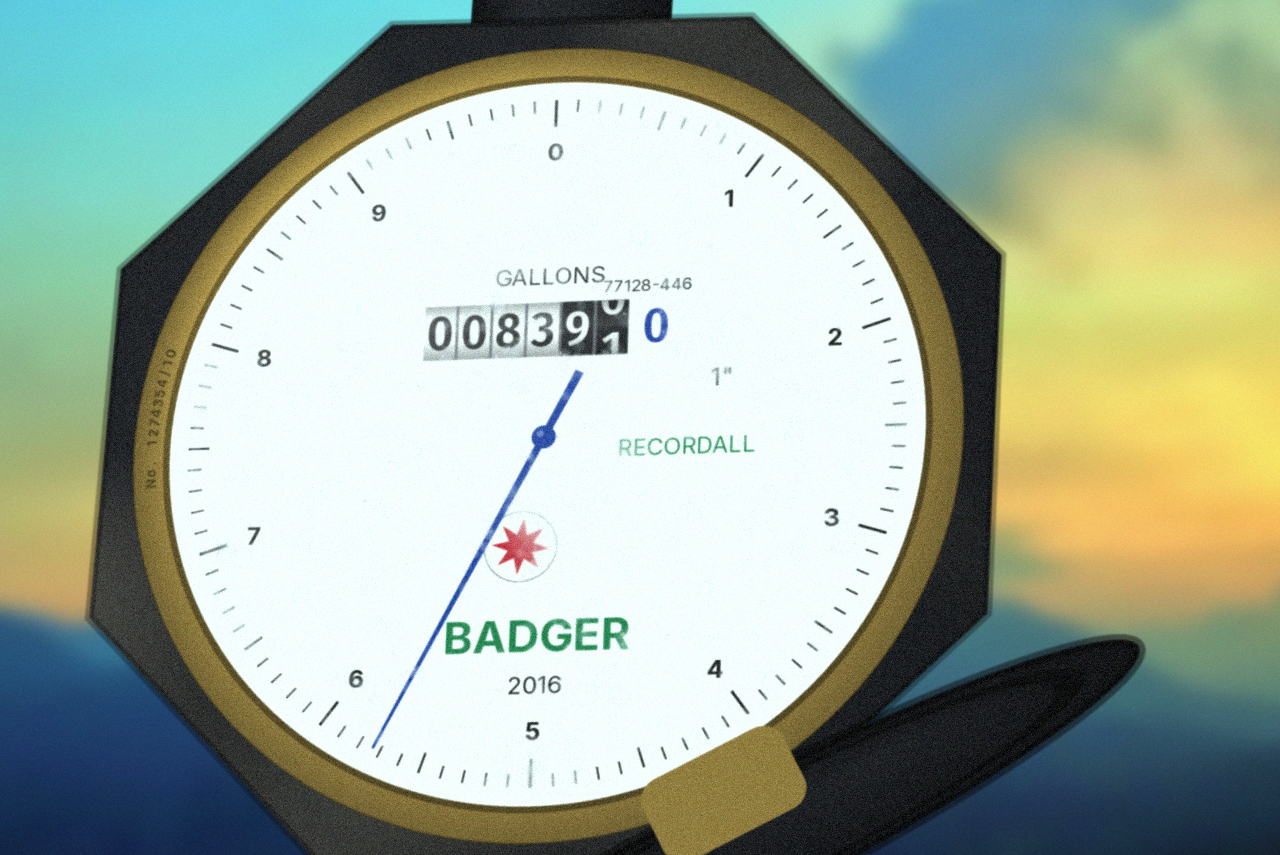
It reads 83905.7,gal
